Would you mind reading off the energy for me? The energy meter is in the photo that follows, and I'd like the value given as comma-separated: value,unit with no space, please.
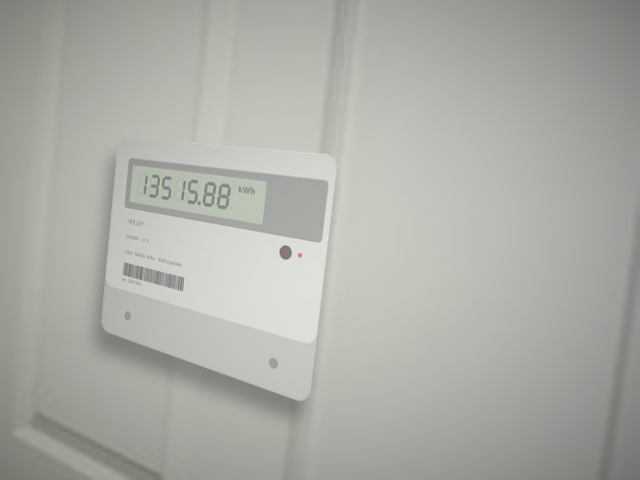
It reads 13515.88,kWh
